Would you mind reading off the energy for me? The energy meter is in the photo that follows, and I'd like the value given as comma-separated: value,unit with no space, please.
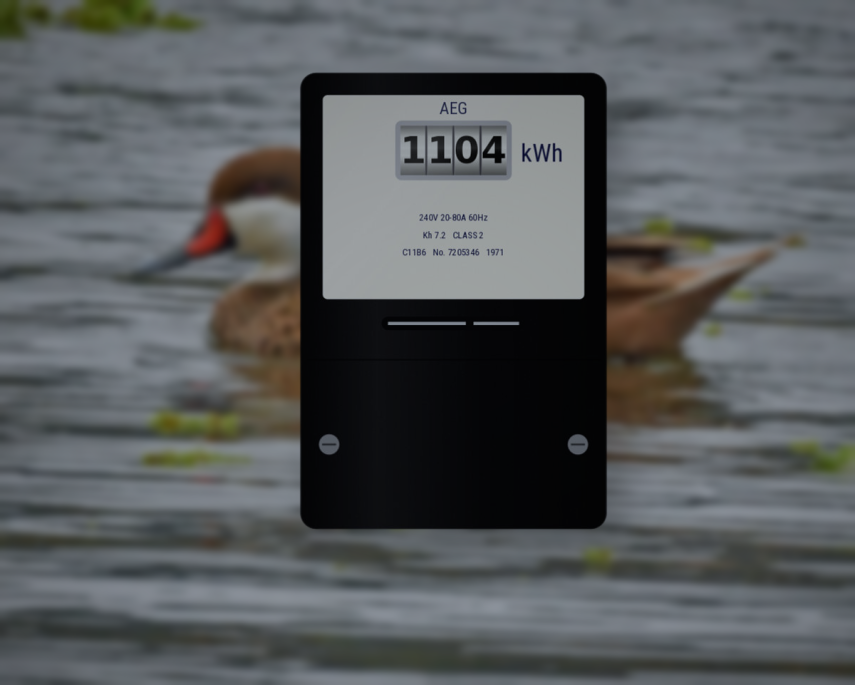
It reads 1104,kWh
